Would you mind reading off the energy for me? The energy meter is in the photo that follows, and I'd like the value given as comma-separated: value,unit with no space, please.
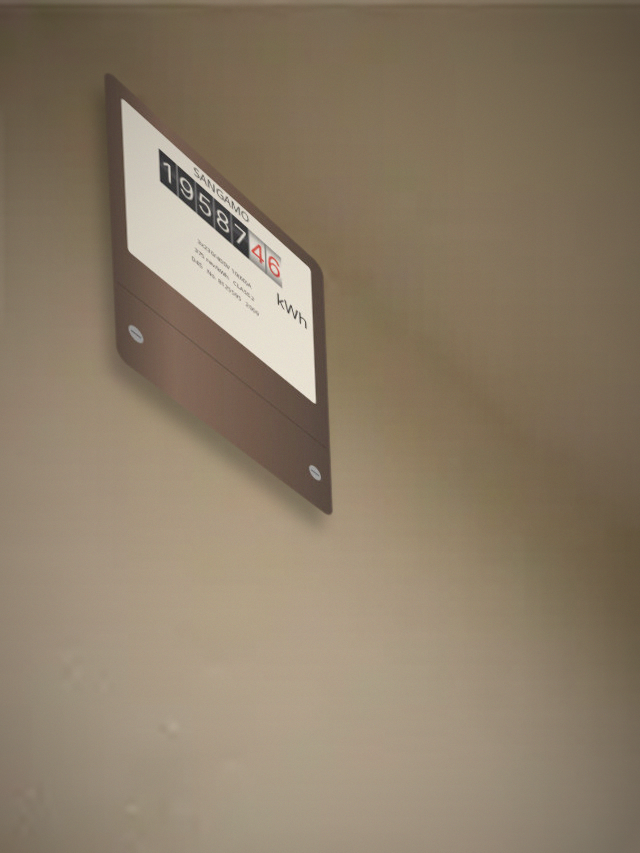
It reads 19587.46,kWh
